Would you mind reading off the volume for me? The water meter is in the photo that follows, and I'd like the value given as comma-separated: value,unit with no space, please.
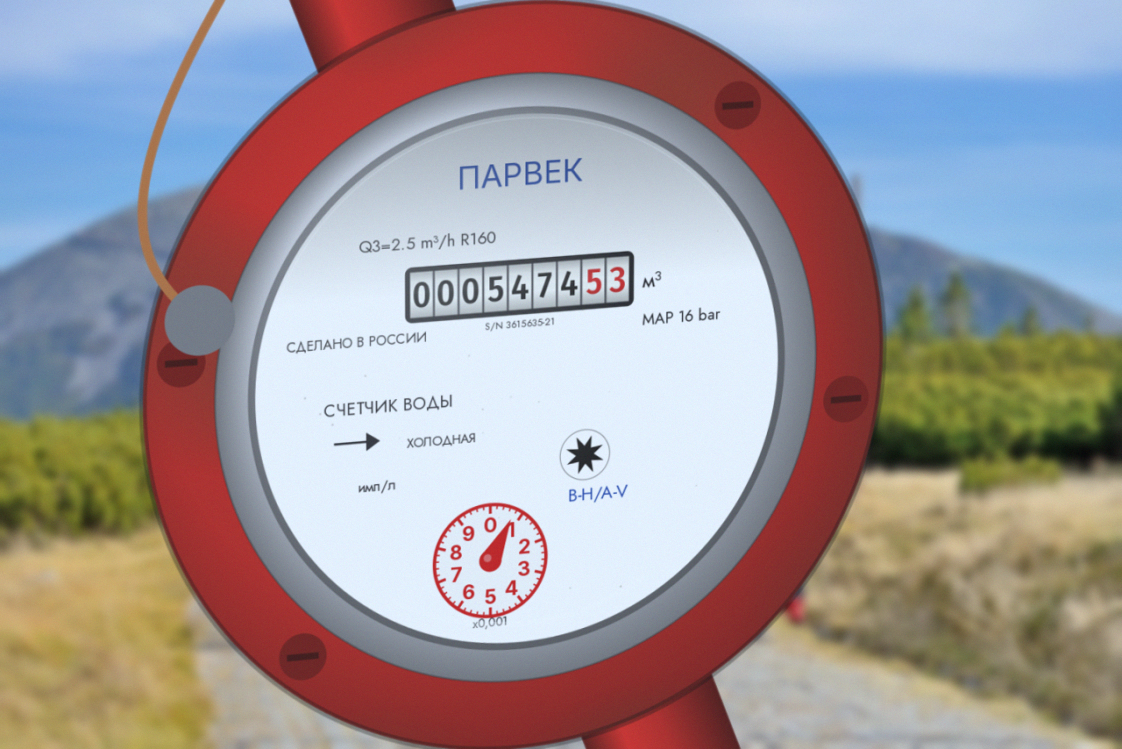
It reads 5474.530,m³
